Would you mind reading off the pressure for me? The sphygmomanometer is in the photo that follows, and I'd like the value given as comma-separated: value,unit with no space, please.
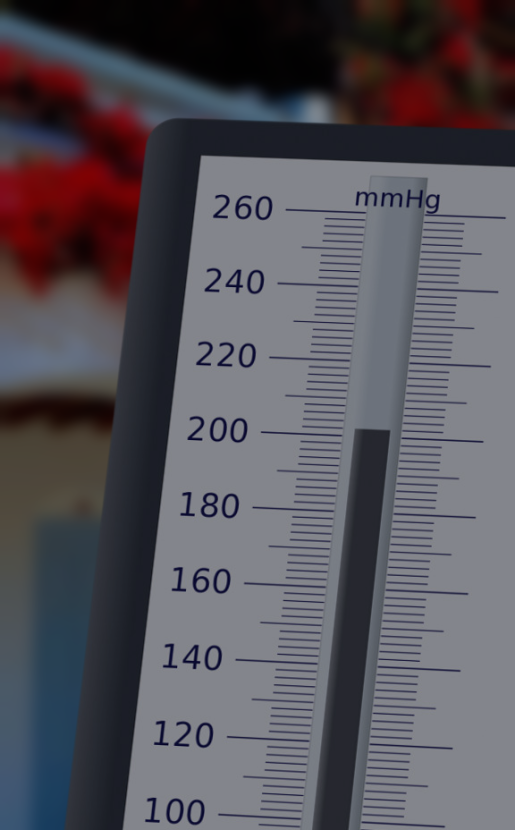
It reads 202,mmHg
